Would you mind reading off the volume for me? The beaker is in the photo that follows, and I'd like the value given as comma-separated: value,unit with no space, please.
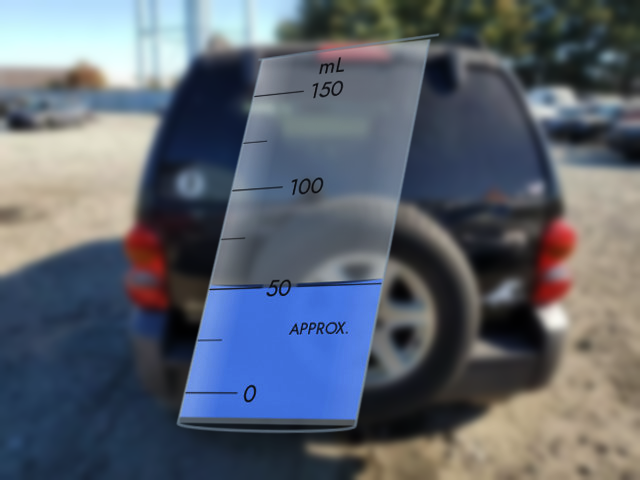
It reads 50,mL
